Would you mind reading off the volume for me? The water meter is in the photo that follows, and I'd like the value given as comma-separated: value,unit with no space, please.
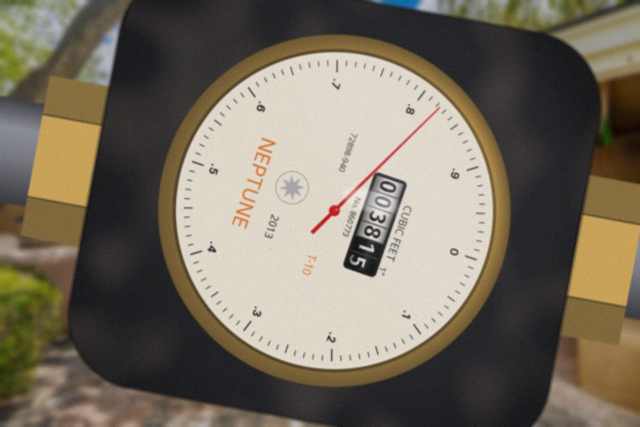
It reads 3814.82,ft³
